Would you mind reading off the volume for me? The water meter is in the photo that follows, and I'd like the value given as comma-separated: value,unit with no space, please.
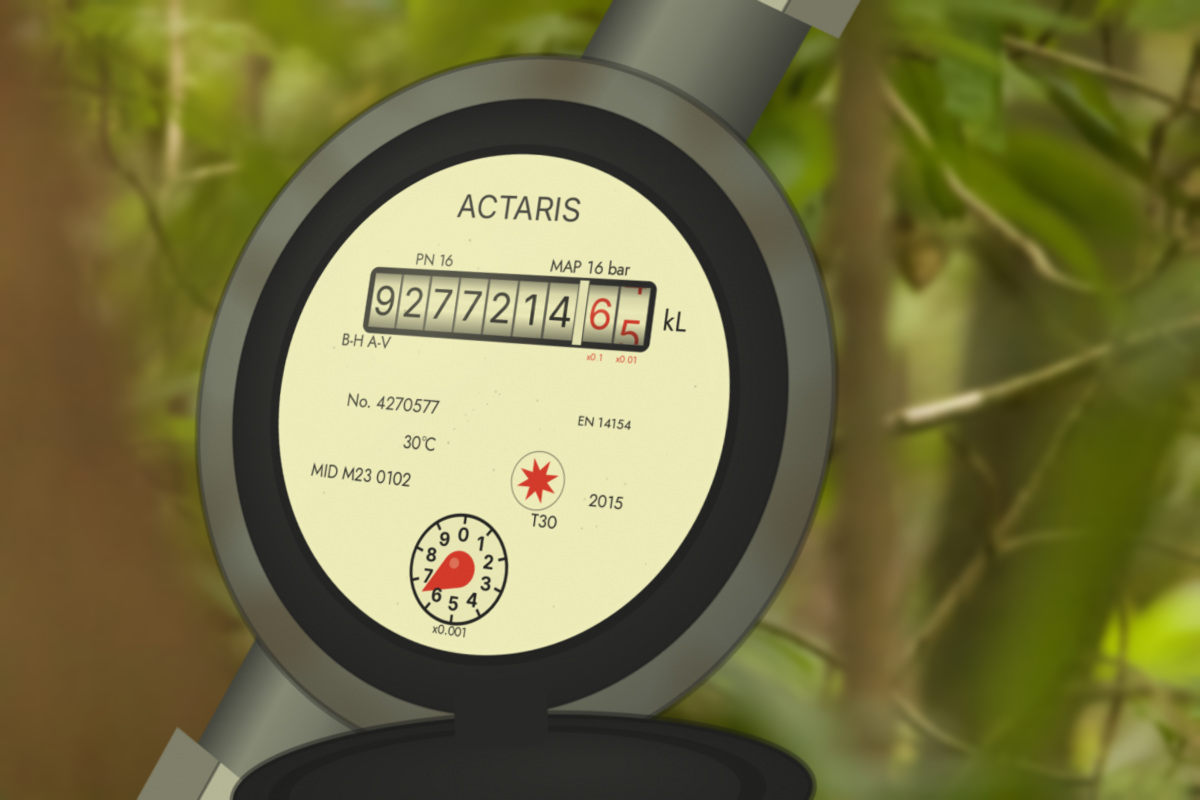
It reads 9277214.646,kL
